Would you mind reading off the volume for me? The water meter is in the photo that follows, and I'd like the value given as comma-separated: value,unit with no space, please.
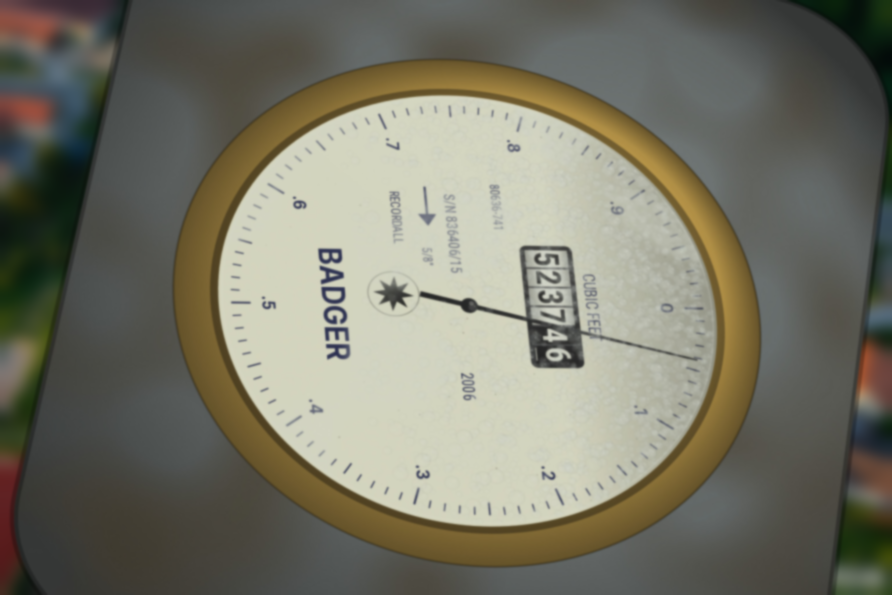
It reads 523746.04,ft³
